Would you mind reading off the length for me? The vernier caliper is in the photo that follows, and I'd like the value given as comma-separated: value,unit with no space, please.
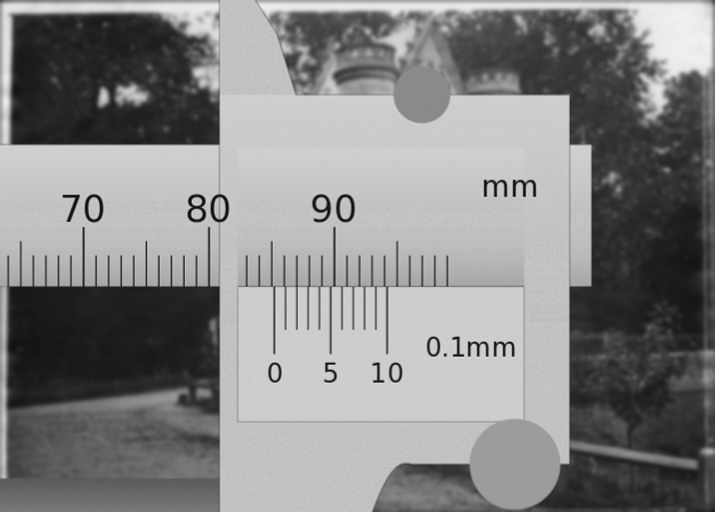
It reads 85.2,mm
